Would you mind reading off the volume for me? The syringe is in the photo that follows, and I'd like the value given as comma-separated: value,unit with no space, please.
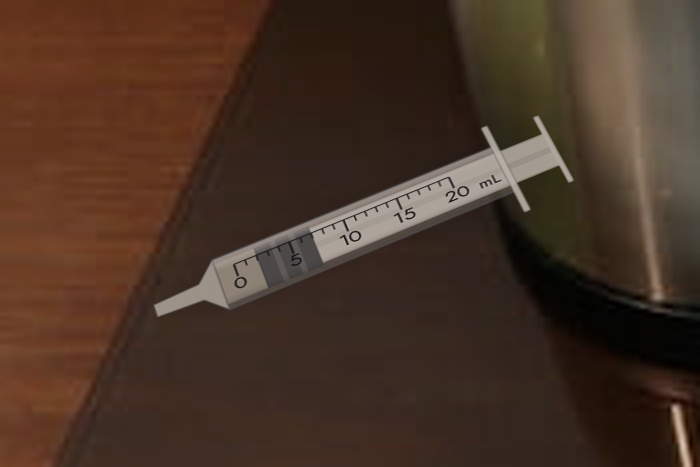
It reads 2,mL
